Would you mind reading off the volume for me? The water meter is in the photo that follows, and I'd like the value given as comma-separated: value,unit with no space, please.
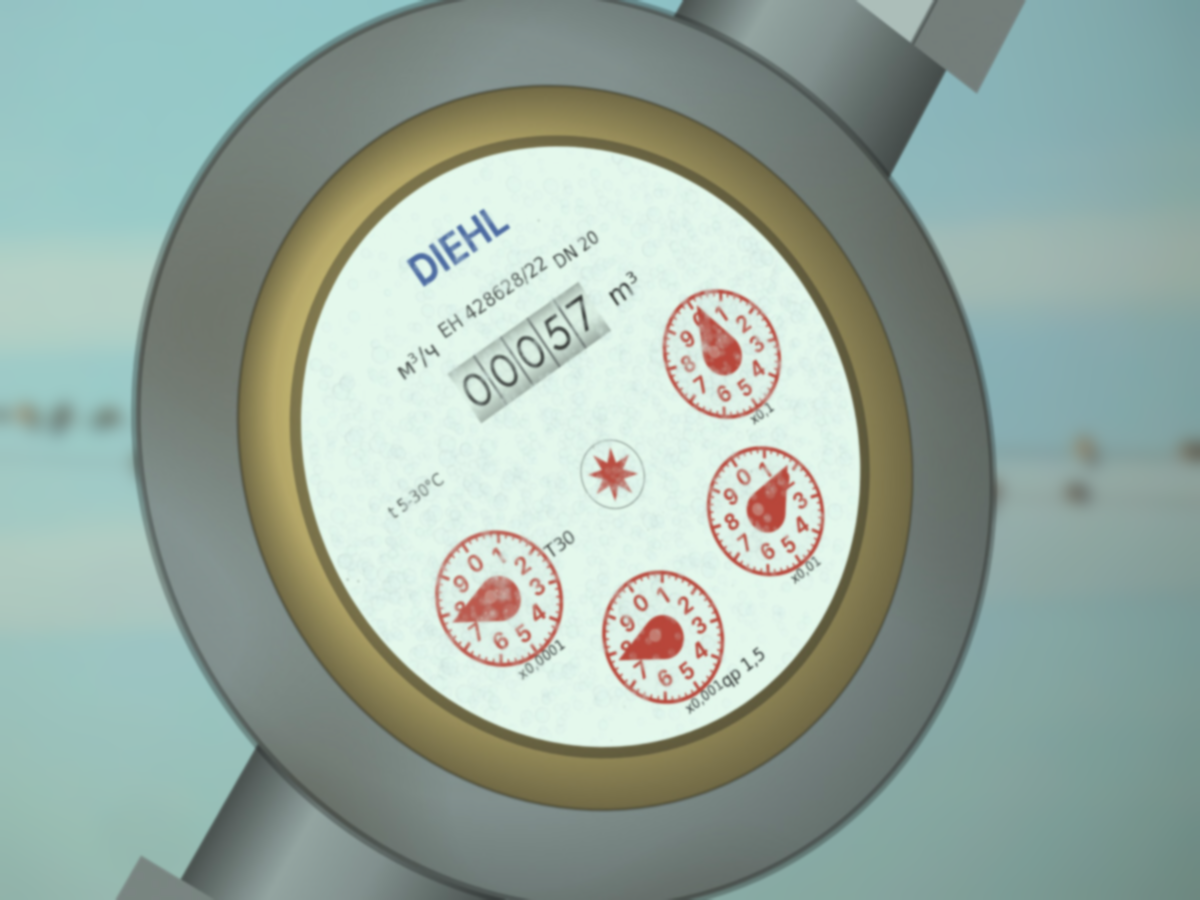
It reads 57.0177,m³
